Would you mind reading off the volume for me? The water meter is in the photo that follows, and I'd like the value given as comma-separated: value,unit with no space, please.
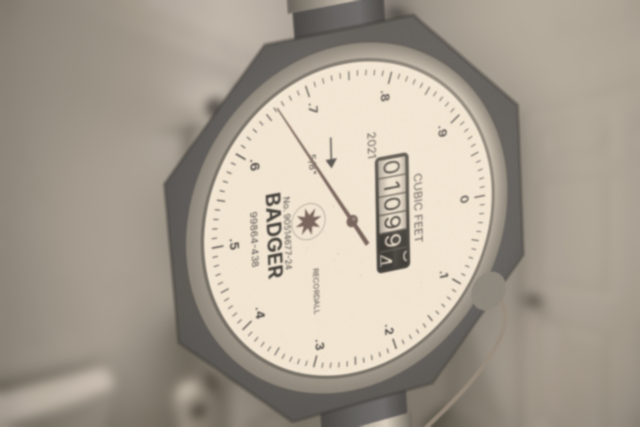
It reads 10993.66,ft³
